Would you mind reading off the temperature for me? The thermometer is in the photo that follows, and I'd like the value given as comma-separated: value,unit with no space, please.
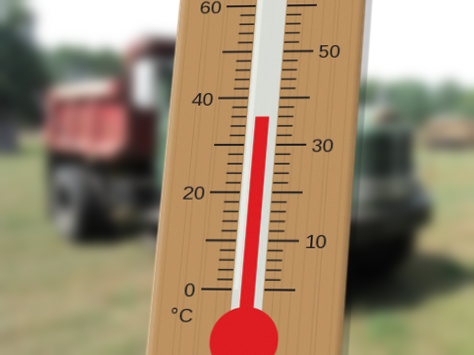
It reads 36,°C
